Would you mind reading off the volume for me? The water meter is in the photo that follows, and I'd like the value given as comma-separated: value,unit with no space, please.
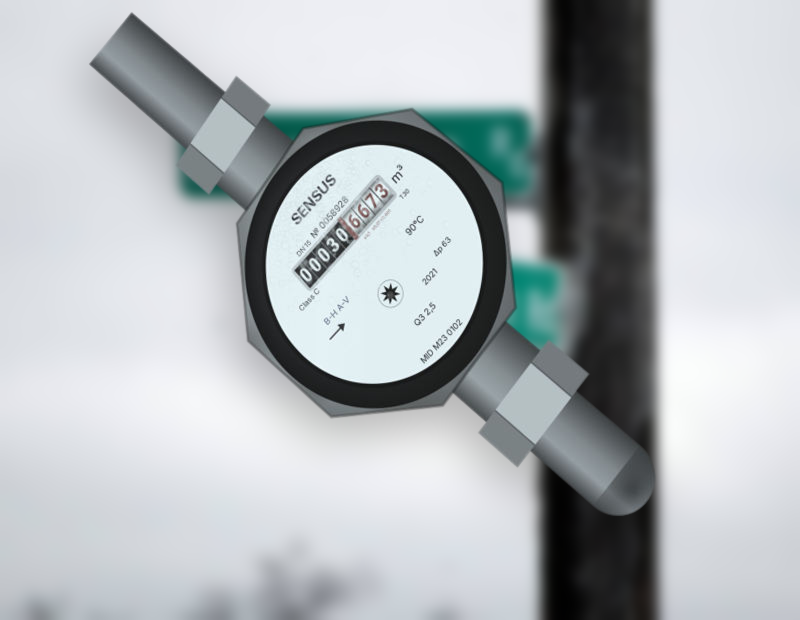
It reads 30.6673,m³
